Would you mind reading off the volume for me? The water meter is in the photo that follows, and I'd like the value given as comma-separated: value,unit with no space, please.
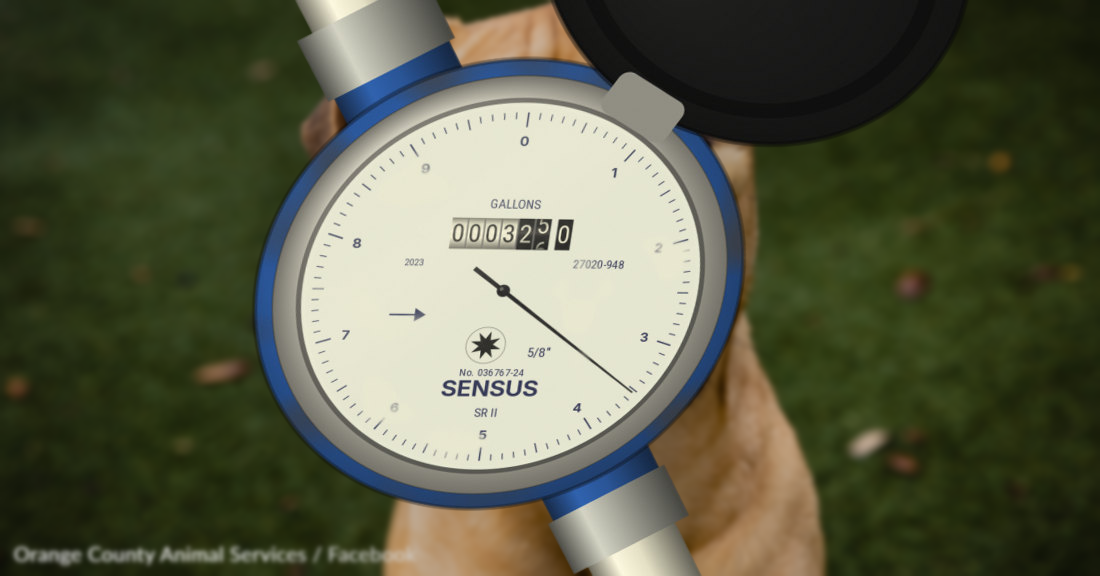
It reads 3253.5,gal
